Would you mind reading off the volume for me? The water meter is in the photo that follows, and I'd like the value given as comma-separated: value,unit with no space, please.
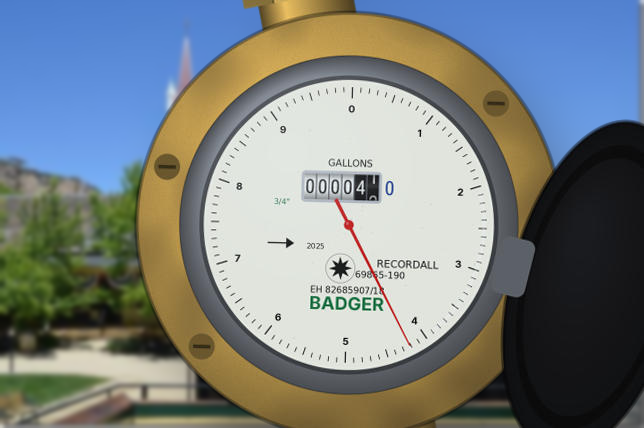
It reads 414.2,gal
